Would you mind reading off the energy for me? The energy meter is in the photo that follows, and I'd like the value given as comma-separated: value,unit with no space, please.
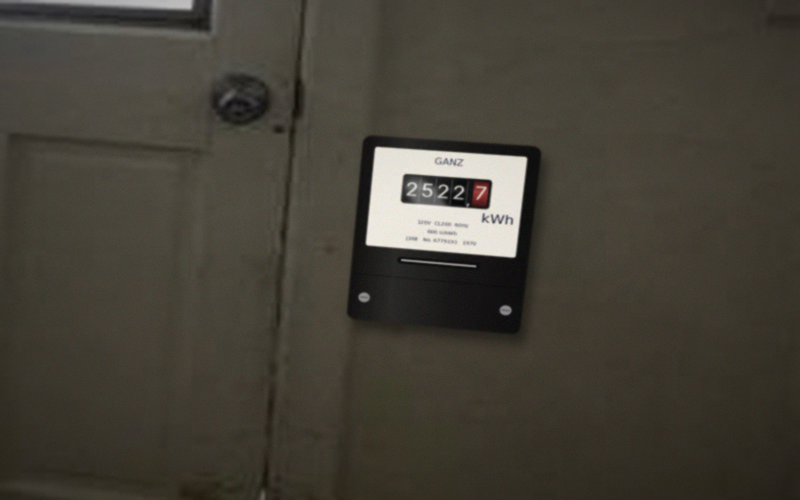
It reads 2522.7,kWh
